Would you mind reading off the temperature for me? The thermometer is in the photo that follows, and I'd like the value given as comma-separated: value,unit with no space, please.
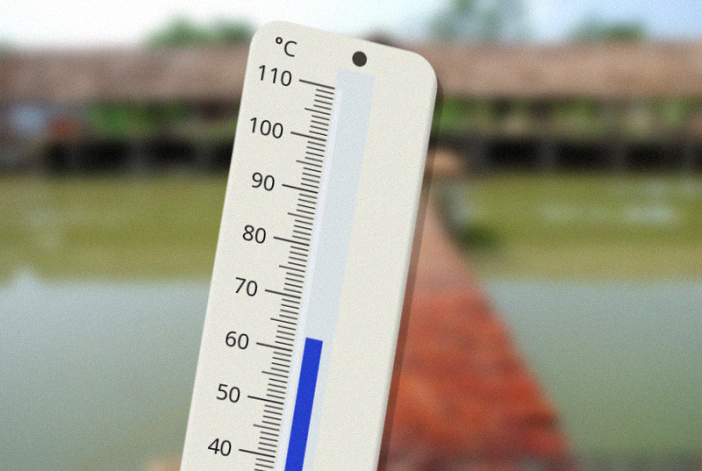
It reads 63,°C
